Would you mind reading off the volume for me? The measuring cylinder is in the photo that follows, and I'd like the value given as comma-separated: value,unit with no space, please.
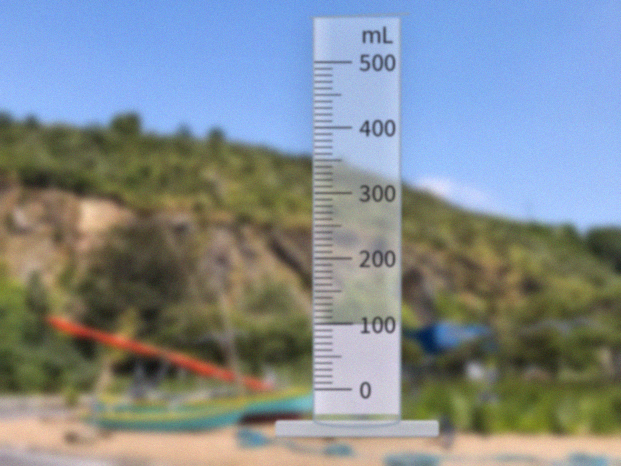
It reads 100,mL
